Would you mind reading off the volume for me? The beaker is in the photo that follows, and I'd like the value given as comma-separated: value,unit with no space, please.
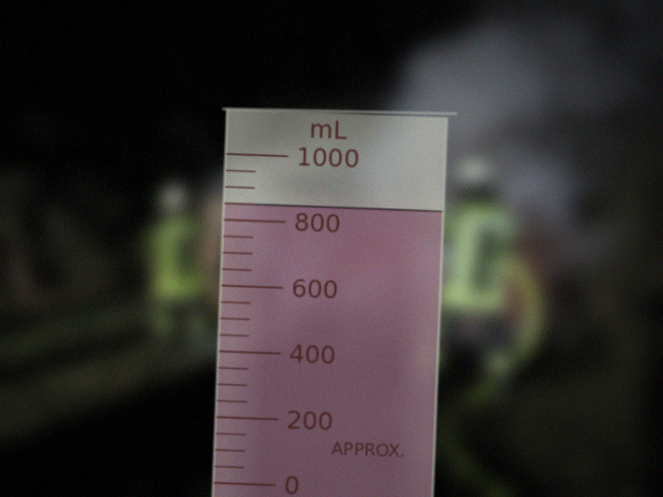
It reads 850,mL
